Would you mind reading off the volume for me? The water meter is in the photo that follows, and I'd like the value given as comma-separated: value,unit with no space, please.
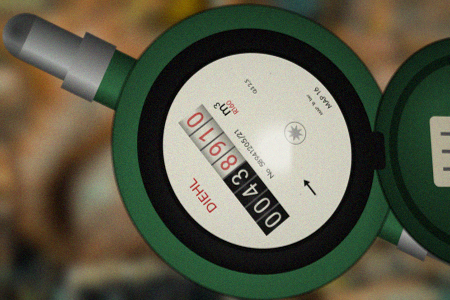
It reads 43.8910,m³
